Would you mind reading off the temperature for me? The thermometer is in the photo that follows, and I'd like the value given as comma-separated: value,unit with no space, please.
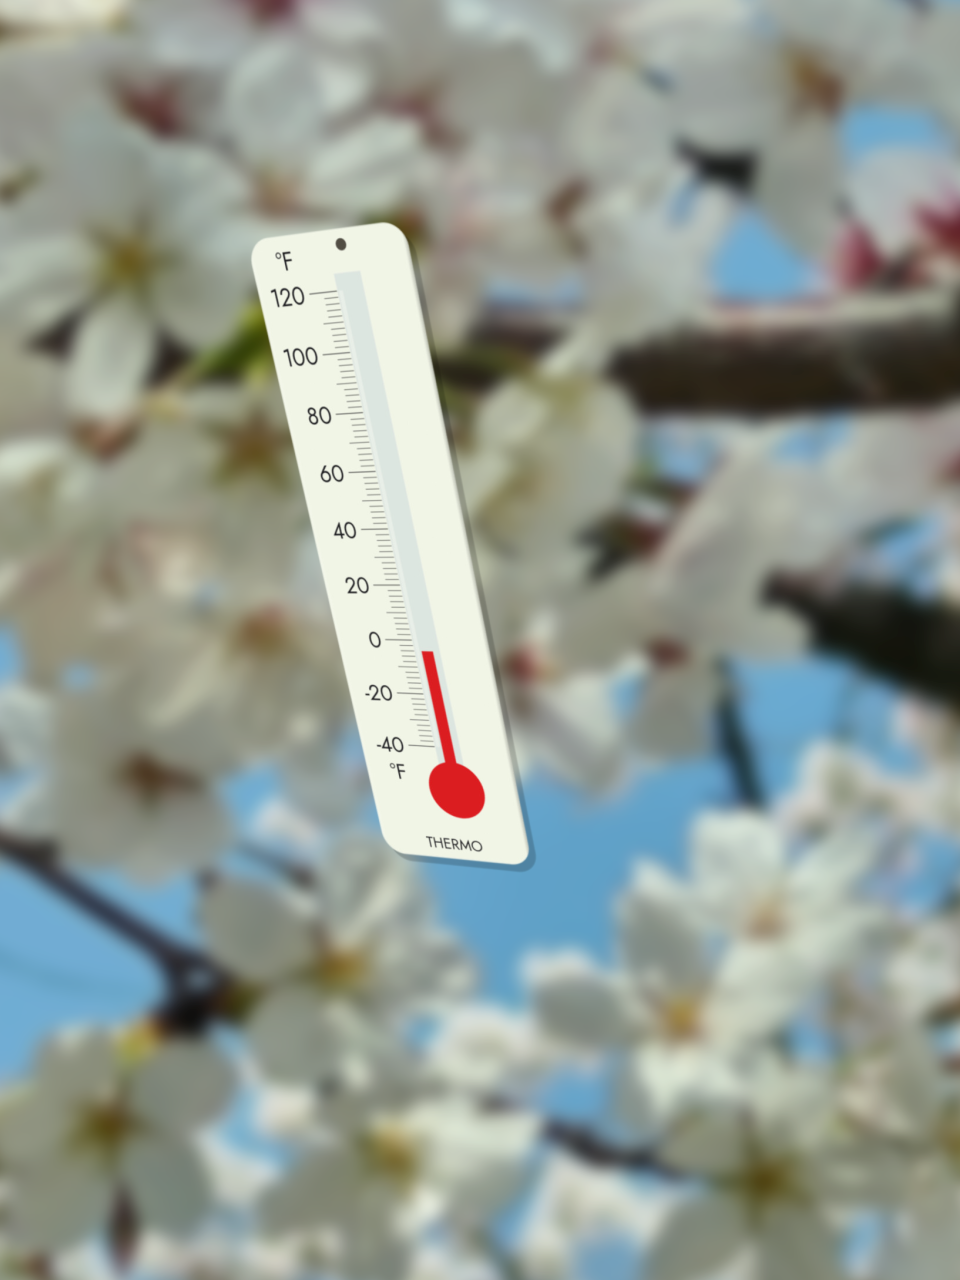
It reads -4,°F
